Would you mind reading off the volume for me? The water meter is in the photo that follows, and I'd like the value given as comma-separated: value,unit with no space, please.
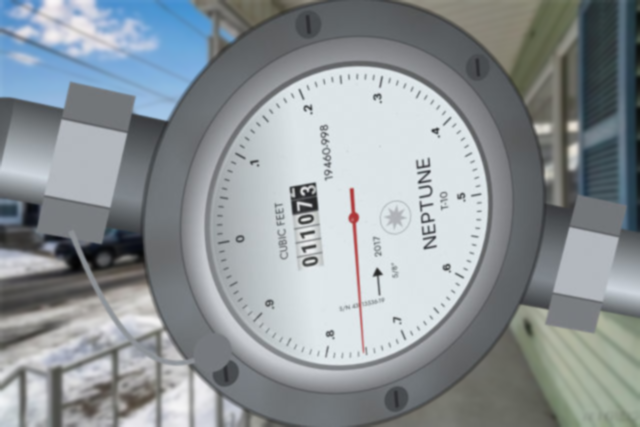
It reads 11072.75,ft³
